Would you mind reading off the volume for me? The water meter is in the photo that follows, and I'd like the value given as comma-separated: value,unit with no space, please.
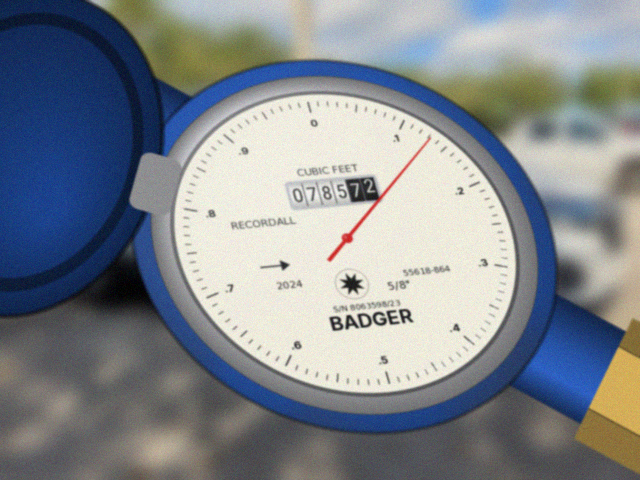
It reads 78572.13,ft³
